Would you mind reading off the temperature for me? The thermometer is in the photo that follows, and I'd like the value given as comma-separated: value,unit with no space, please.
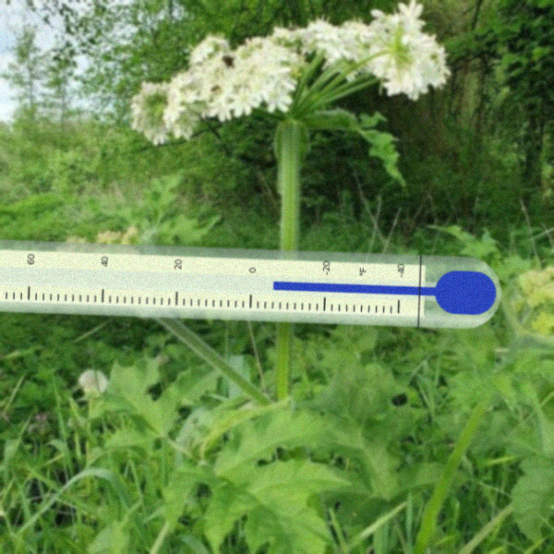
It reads -6,°F
